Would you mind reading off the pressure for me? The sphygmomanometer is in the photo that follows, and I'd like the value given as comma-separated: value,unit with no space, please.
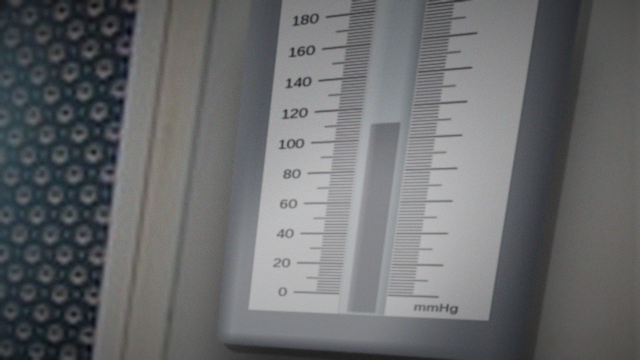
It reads 110,mmHg
